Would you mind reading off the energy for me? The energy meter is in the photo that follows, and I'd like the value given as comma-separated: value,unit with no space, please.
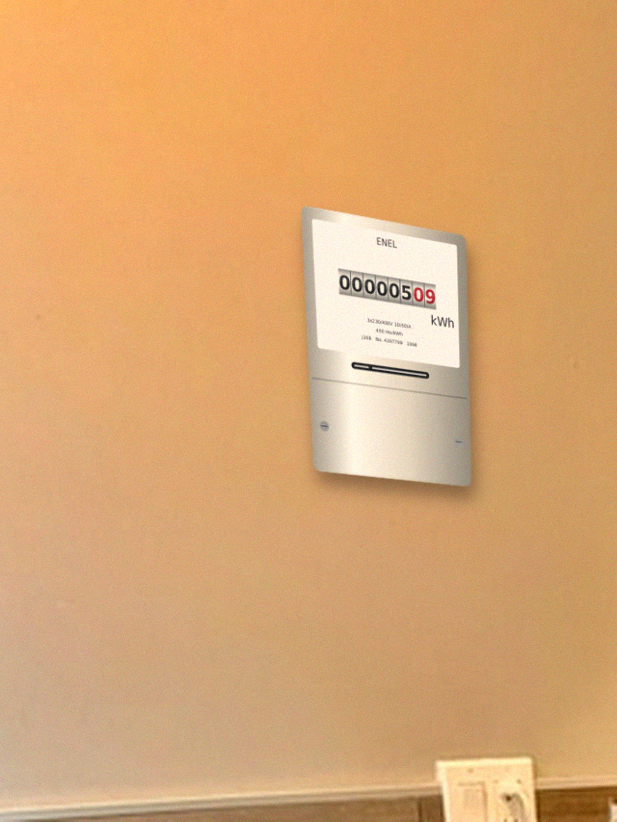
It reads 5.09,kWh
